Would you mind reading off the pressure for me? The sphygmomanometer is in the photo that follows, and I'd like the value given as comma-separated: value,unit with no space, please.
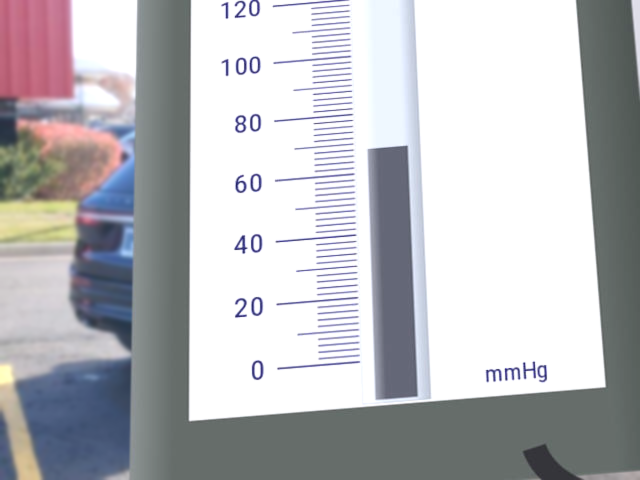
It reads 68,mmHg
